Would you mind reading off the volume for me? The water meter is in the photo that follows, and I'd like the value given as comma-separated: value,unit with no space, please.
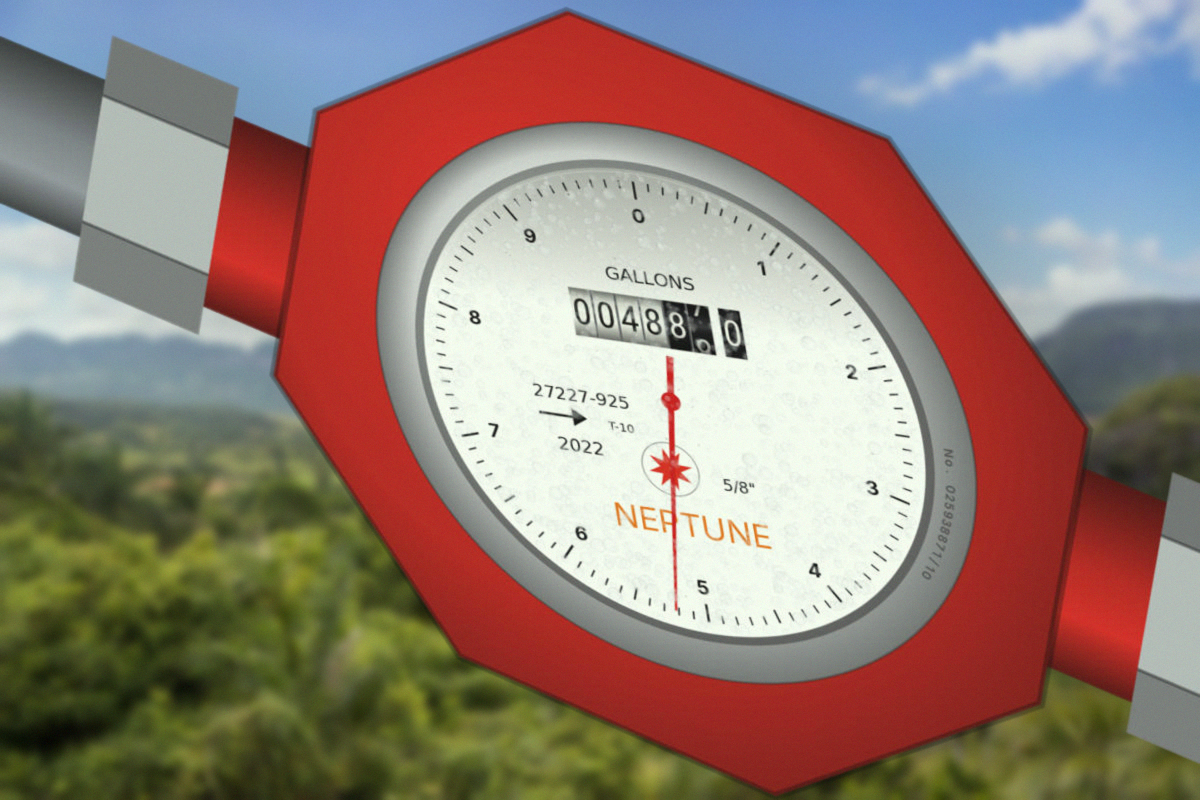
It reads 48875.2,gal
